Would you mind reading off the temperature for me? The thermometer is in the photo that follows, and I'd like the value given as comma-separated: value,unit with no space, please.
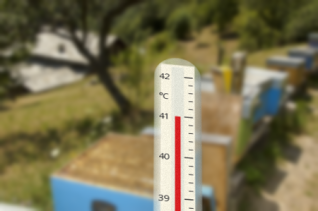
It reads 41,°C
